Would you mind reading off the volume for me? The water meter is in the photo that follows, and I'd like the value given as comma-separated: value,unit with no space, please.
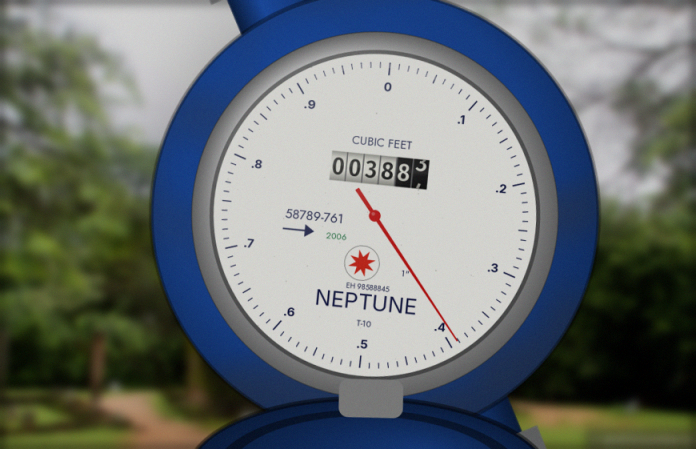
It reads 3883.39,ft³
